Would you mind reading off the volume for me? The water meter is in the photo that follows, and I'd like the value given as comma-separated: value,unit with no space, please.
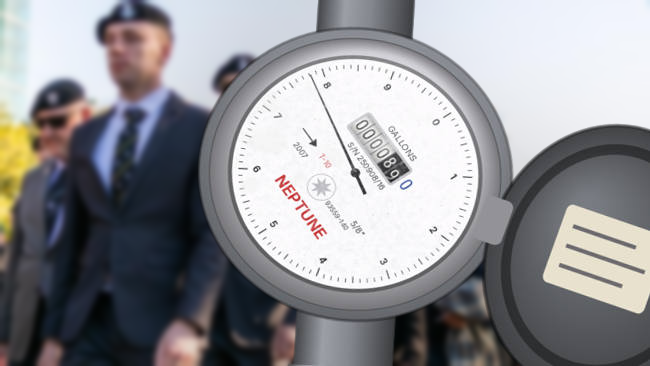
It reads 887.8,gal
